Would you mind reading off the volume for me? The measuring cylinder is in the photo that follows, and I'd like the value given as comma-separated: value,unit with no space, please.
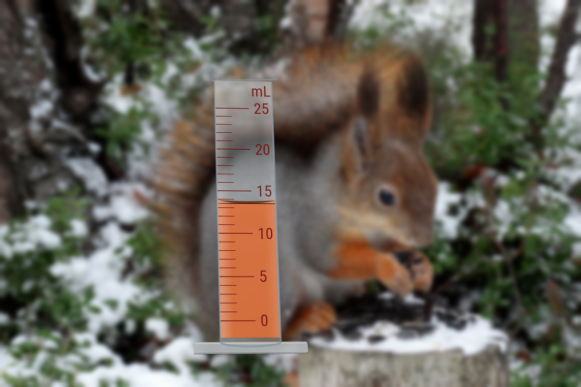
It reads 13.5,mL
